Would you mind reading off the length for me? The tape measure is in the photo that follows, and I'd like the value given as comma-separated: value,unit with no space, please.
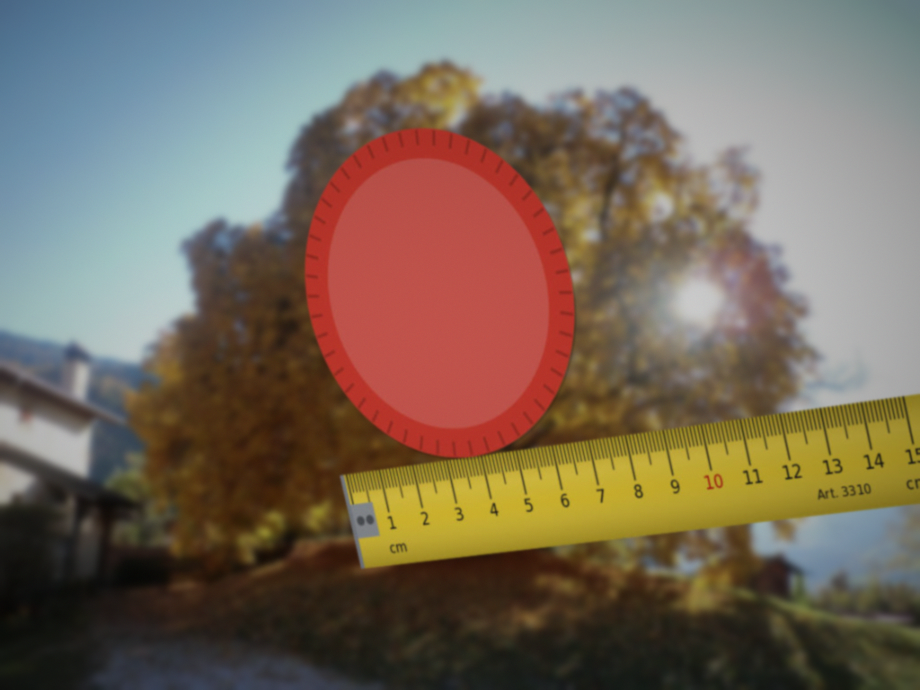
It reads 7.5,cm
